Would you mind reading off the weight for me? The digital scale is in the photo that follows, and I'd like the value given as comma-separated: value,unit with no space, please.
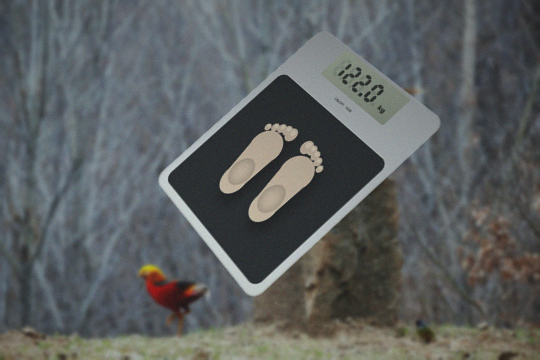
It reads 122.0,kg
